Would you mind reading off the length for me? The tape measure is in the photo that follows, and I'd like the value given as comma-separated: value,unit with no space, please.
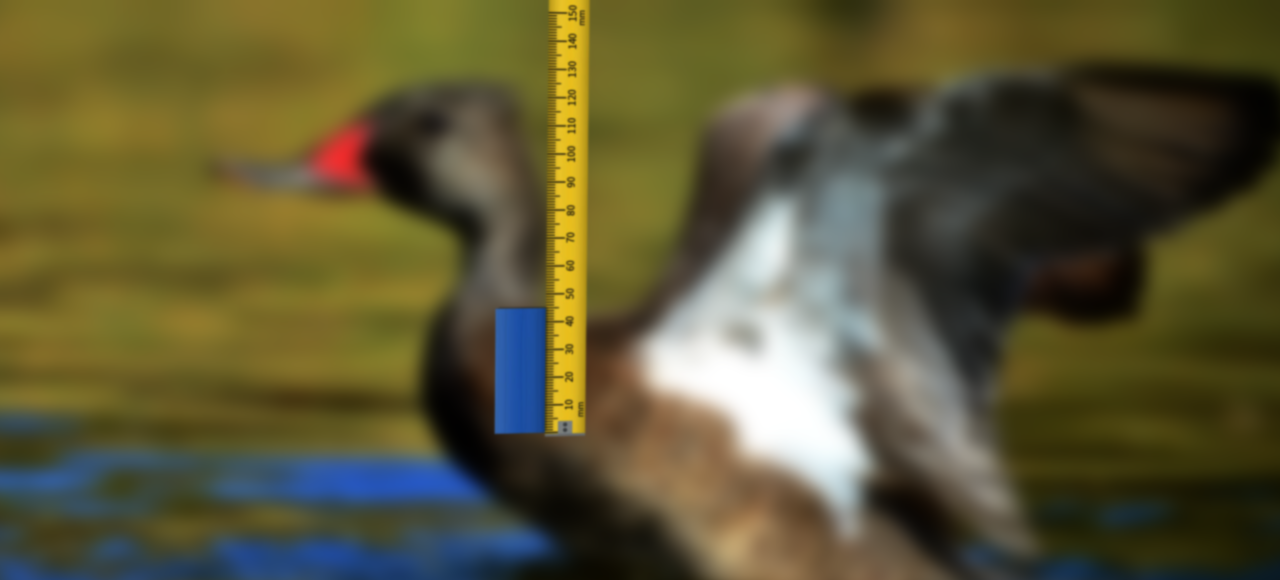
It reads 45,mm
